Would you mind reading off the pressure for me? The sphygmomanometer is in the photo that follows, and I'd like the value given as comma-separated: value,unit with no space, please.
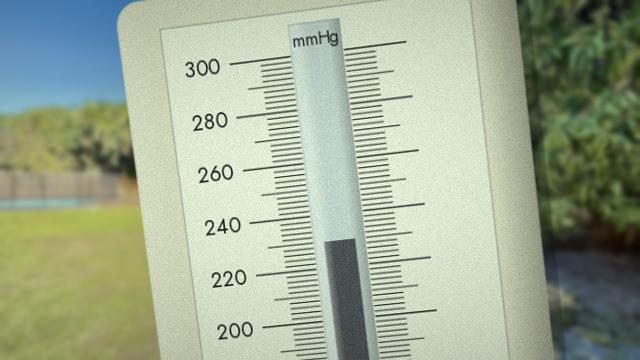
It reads 230,mmHg
